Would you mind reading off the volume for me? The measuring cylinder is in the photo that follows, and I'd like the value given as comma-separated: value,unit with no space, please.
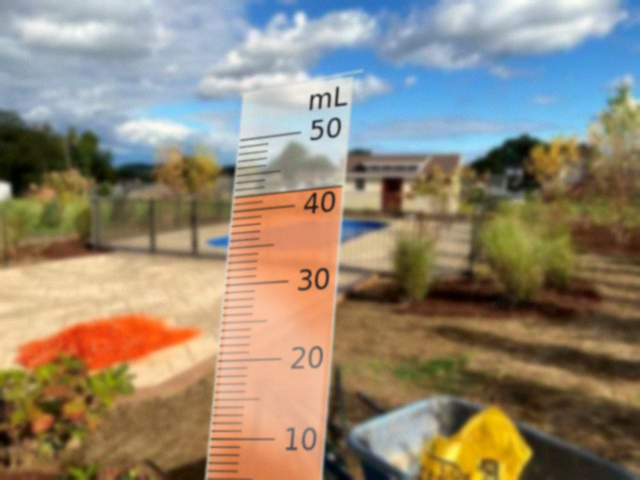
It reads 42,mL
